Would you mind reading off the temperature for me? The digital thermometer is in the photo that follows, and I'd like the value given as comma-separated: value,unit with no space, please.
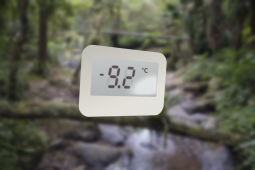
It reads -9.2,°C
